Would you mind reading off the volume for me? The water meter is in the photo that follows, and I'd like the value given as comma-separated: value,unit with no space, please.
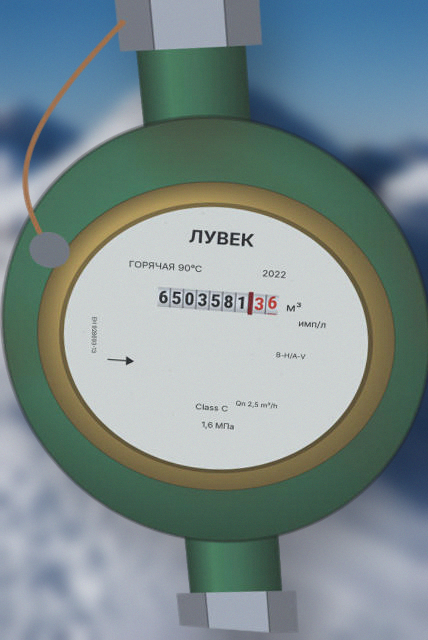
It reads 6503581.36,m³
